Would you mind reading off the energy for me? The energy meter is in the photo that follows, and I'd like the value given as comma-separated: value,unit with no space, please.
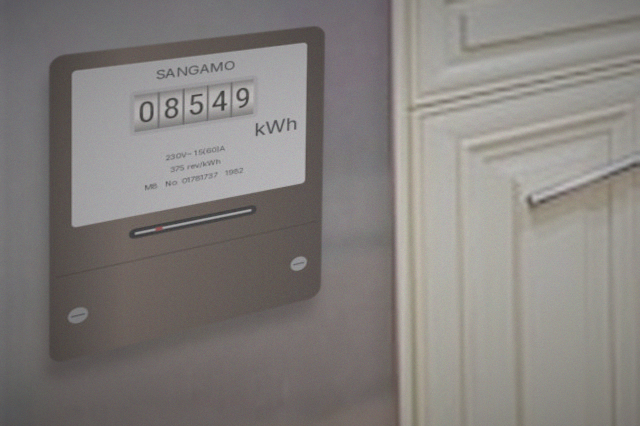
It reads 8549,kWh
